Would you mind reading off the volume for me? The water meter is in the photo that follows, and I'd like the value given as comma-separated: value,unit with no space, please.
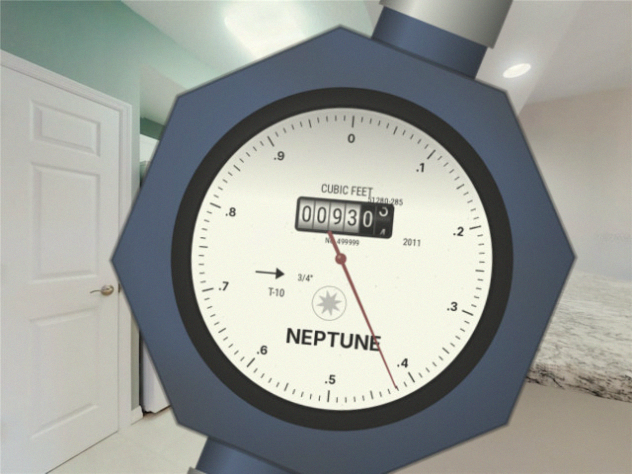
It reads 9303.42,ft³
